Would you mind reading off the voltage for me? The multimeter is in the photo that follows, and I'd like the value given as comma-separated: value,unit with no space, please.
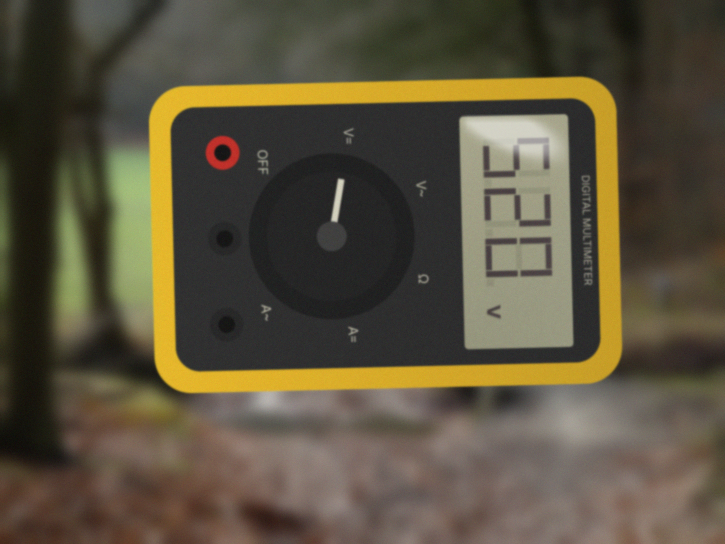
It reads 520,V
